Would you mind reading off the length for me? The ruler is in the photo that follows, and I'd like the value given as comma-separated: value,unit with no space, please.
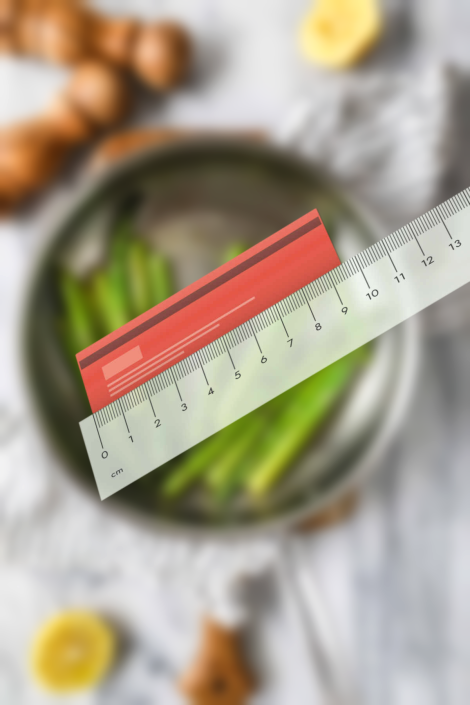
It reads 9.5,cm
